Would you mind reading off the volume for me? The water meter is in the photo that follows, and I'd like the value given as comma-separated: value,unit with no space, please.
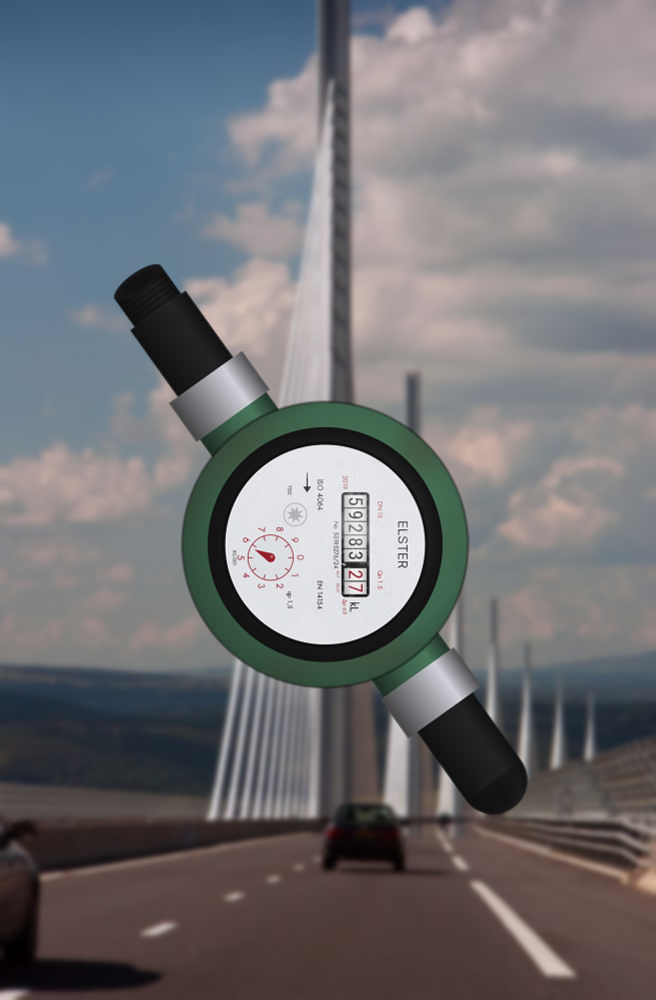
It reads 59283.275,kL
